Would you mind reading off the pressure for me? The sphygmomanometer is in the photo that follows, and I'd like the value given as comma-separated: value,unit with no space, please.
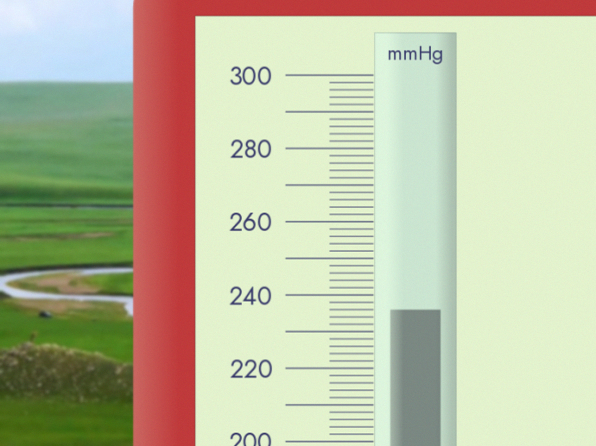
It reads 236,mmHg
